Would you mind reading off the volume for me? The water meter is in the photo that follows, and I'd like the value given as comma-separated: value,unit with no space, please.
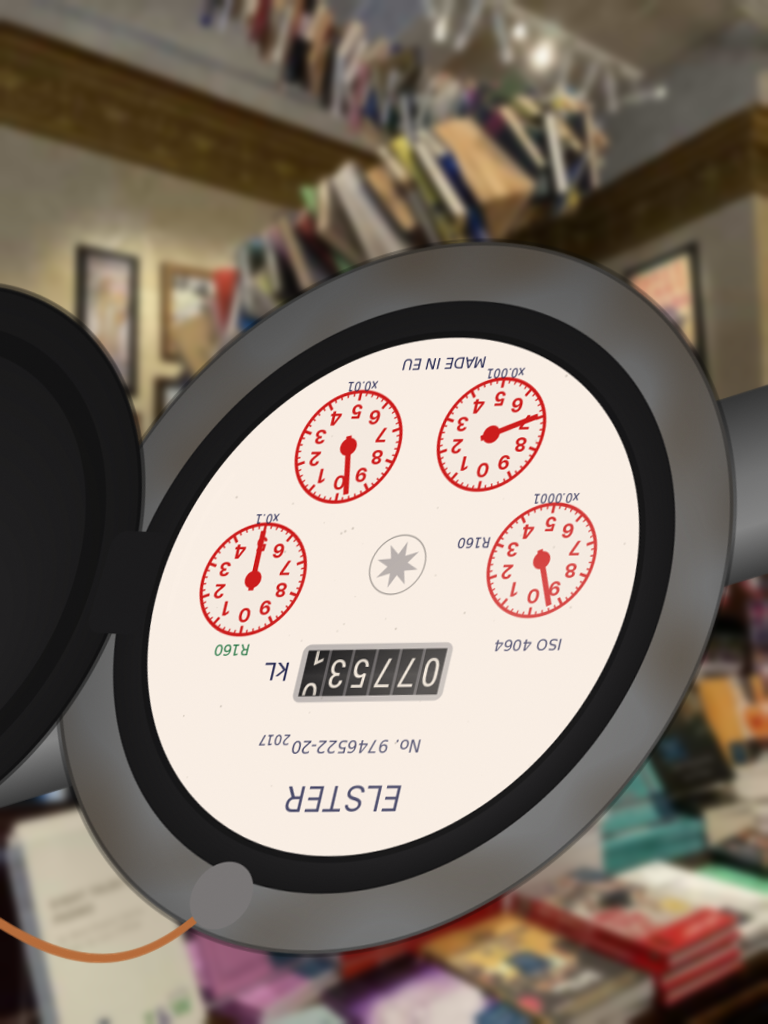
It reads 77530.4969,kL
